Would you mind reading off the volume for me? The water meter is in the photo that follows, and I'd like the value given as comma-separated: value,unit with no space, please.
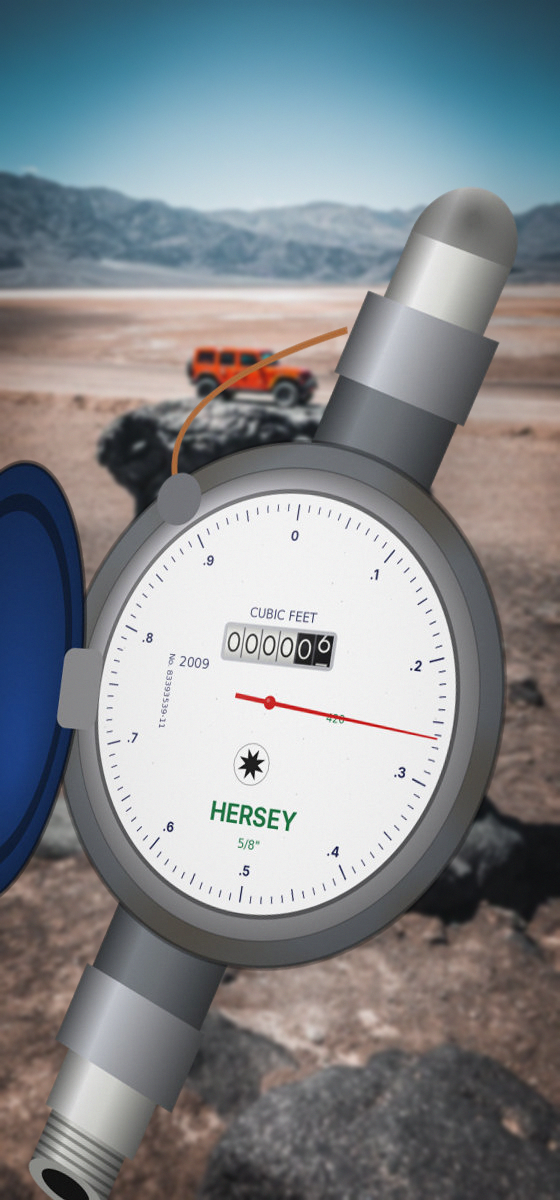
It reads 6.26,ft³
